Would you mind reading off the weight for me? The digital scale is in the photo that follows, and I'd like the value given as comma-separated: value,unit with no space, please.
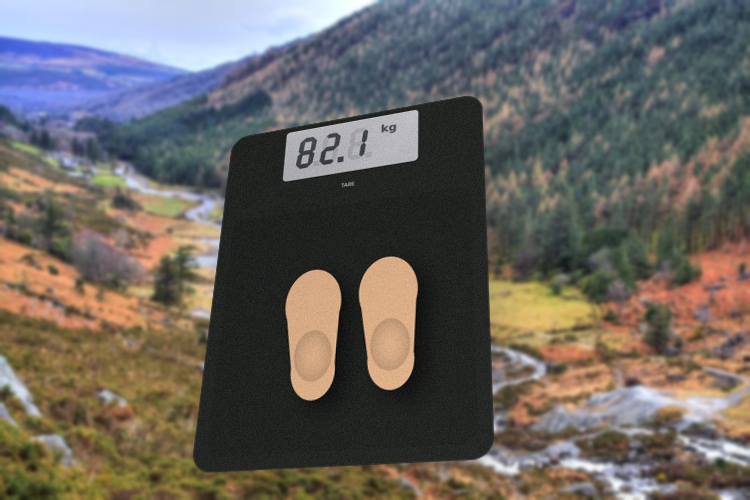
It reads 82.1,kg
